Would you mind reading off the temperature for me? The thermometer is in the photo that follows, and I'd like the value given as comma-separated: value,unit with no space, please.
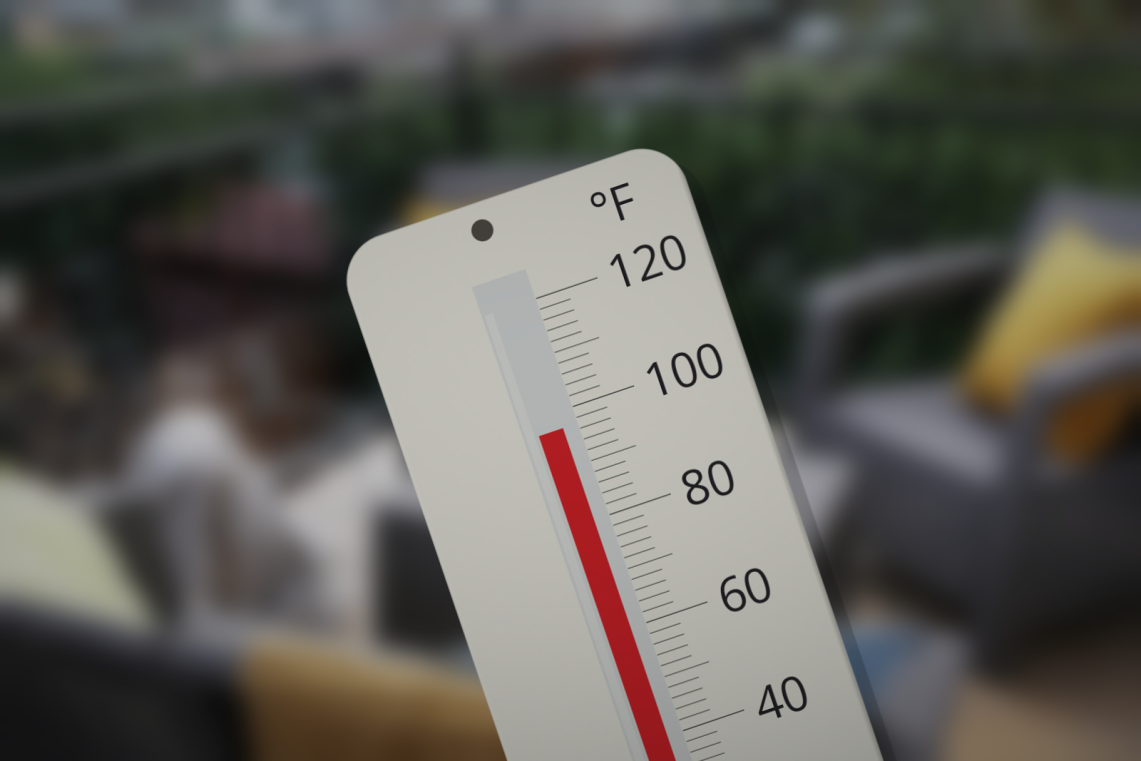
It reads 97,°F
